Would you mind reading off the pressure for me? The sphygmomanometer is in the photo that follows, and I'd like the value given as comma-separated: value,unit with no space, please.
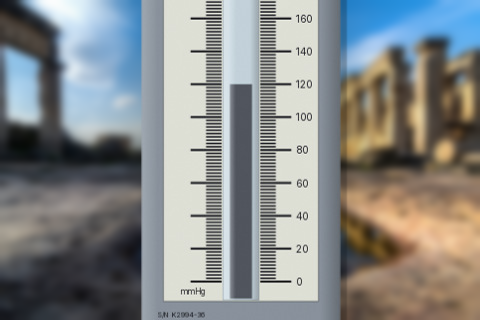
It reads 120,mmHg
